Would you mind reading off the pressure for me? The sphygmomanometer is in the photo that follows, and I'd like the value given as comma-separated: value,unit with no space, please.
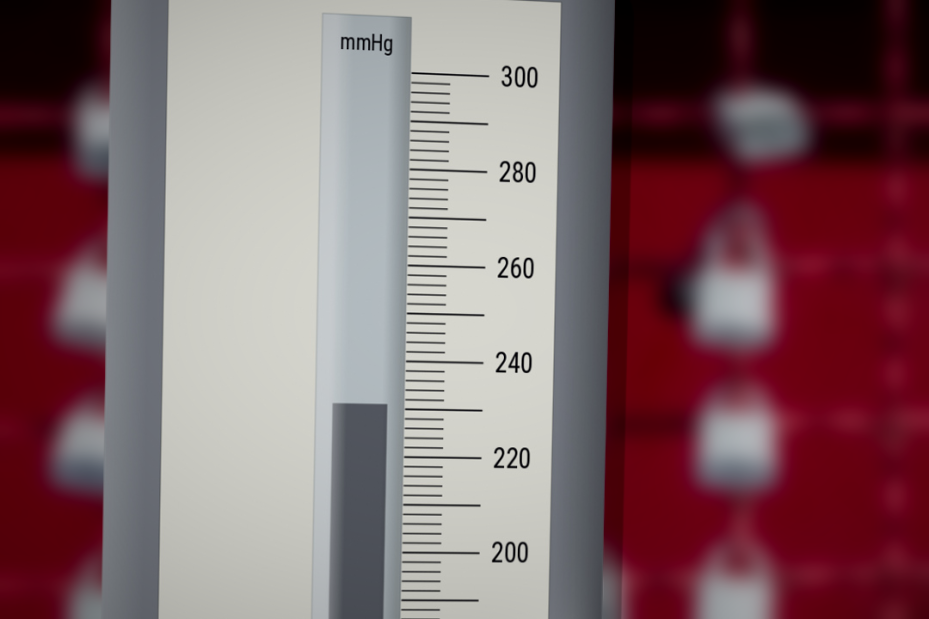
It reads 231,mmHg
